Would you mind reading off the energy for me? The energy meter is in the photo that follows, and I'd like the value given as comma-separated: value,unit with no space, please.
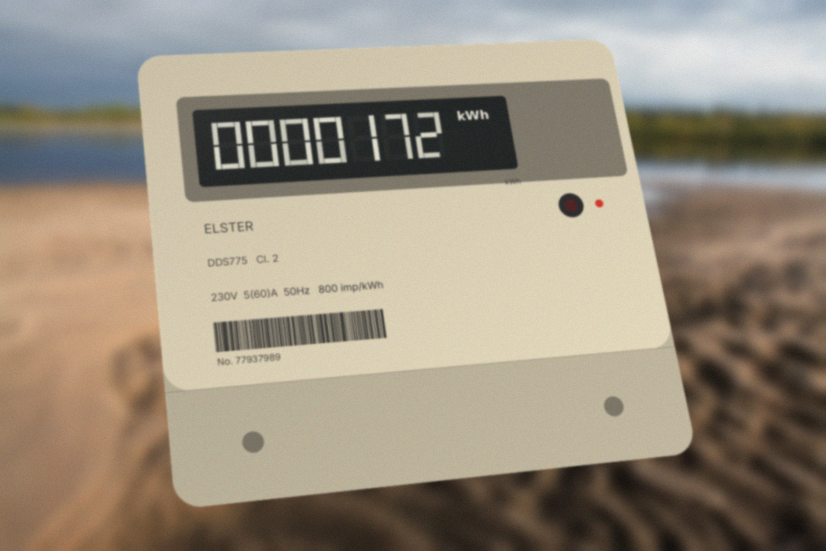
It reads 172,kWh
